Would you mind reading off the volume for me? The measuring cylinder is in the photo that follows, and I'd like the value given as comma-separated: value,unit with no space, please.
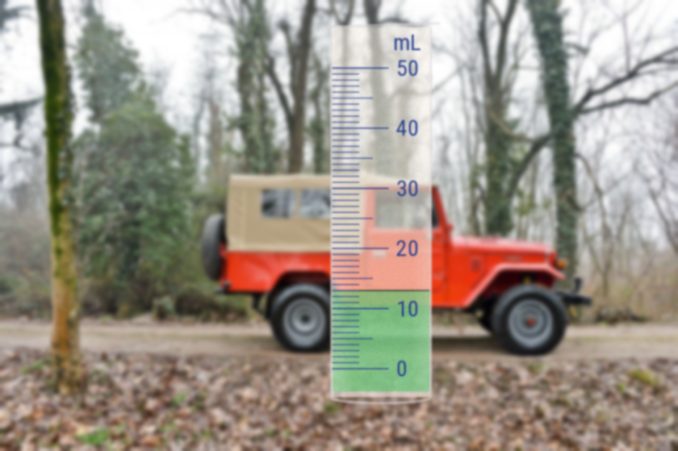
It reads 13,mL
